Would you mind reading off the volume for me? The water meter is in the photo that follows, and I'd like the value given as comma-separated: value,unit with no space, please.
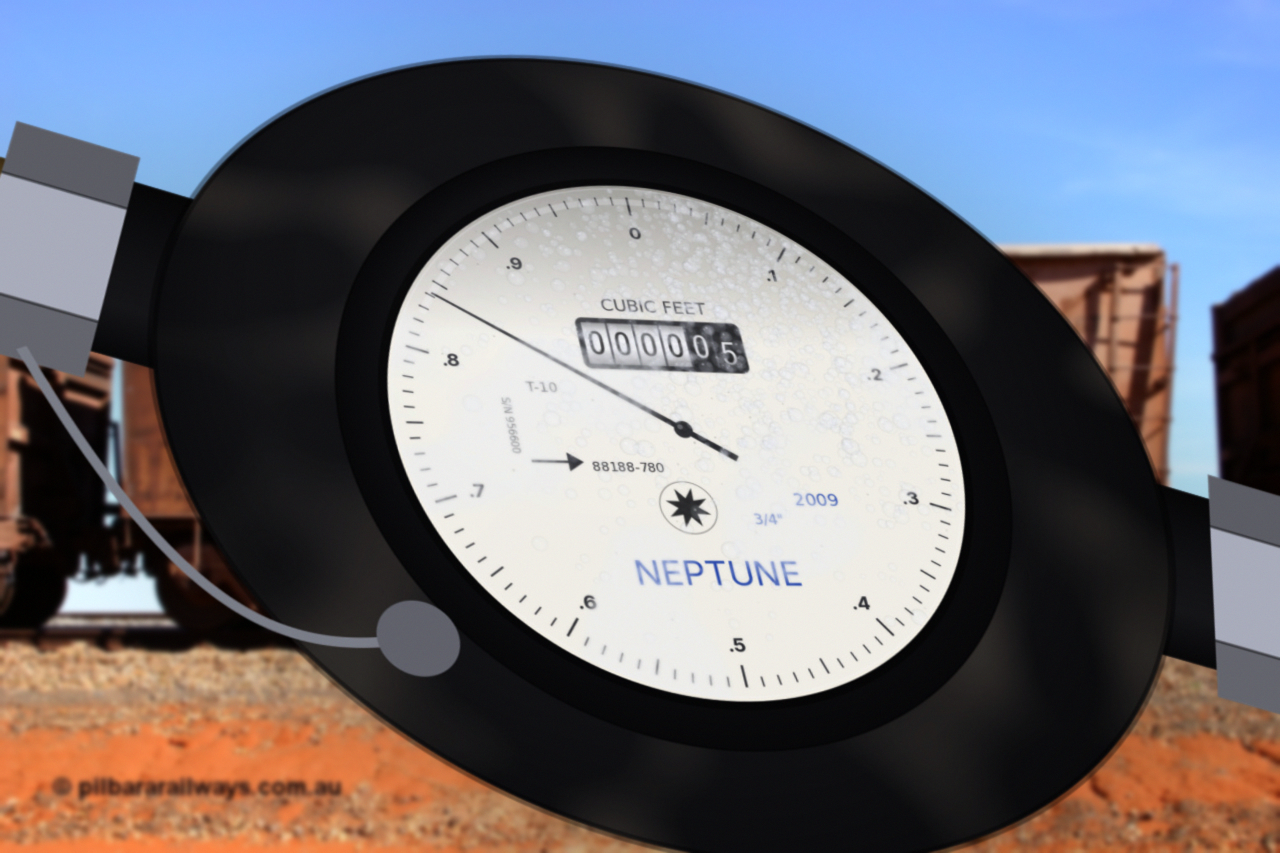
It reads 4.84,ft³
